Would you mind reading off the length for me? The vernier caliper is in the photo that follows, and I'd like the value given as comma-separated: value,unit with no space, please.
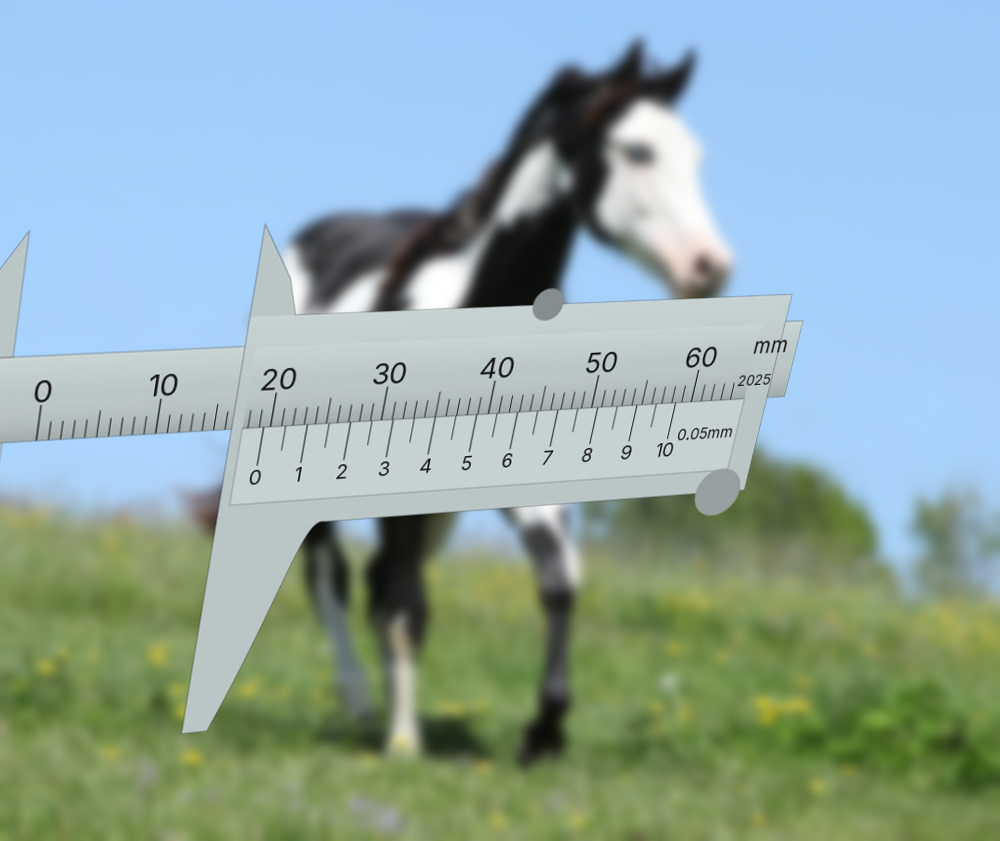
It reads 19.4,mm
